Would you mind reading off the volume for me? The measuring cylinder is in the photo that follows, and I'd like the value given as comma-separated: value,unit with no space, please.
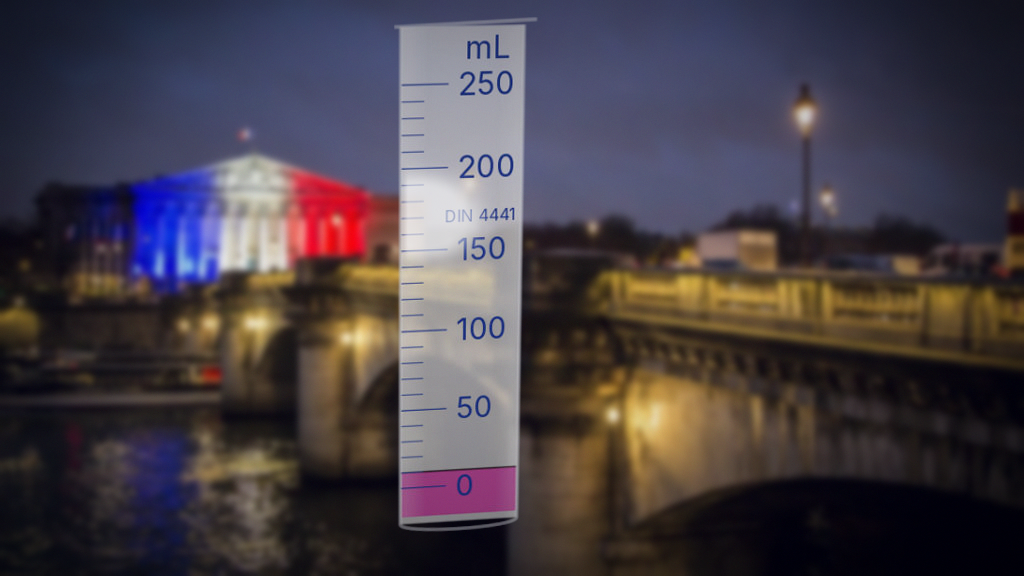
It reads 10,mL
